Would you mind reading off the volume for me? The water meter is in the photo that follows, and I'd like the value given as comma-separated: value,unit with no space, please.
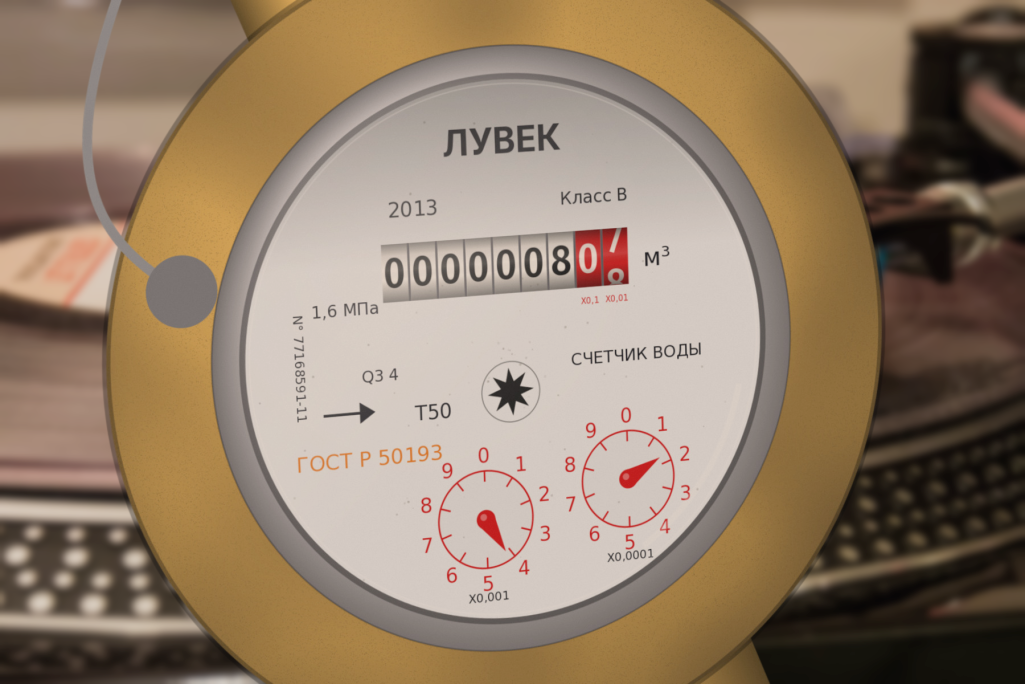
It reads 8.0741,m³
